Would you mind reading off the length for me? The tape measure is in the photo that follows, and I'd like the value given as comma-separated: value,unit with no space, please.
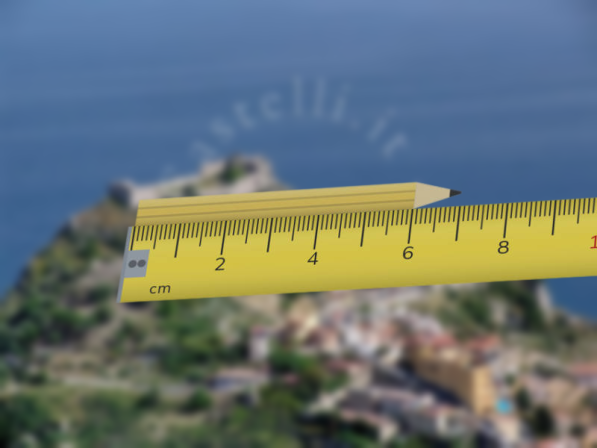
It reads 7,cm
